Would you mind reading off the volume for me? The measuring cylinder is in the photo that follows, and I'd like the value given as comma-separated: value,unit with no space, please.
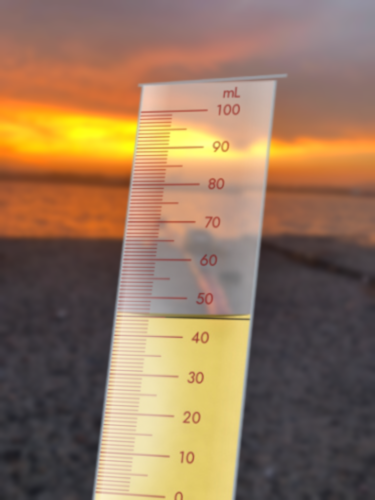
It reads 45,mL
